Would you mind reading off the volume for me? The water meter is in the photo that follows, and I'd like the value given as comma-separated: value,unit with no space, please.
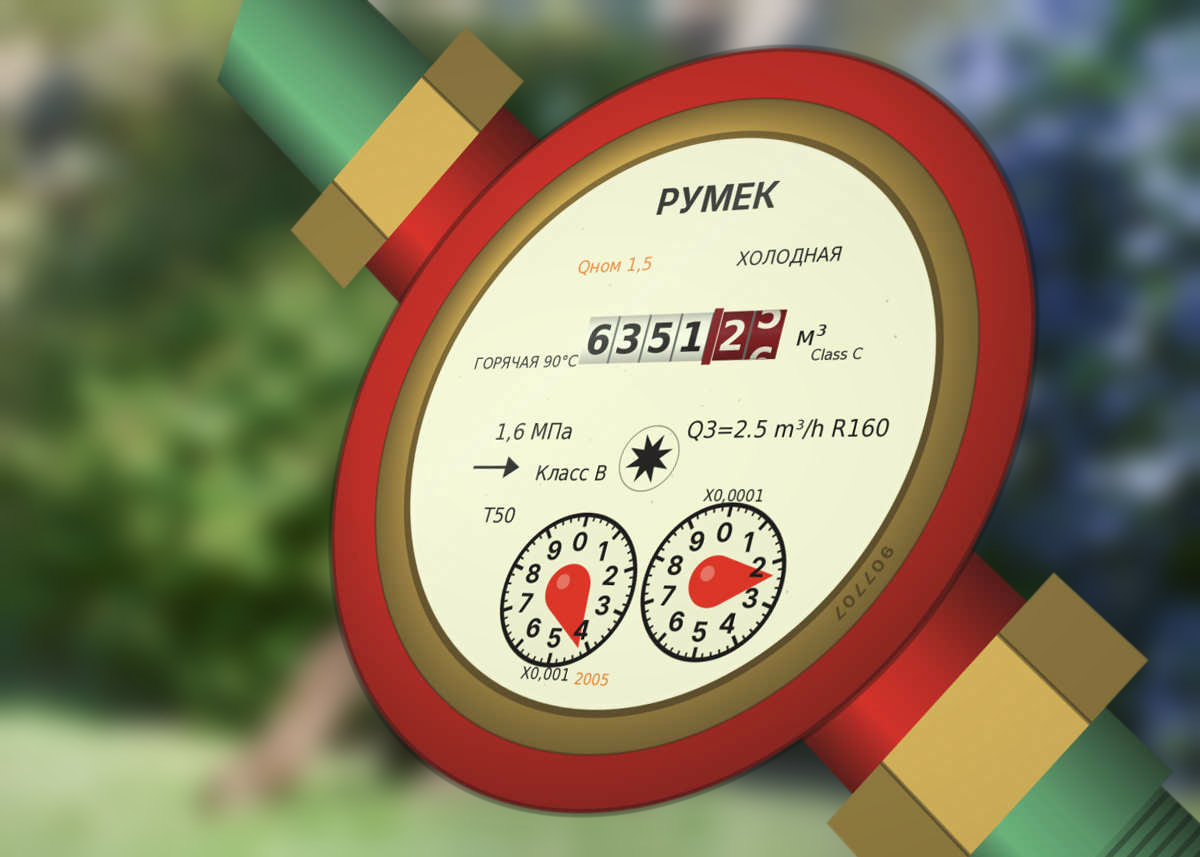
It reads 6351.2542,m³
